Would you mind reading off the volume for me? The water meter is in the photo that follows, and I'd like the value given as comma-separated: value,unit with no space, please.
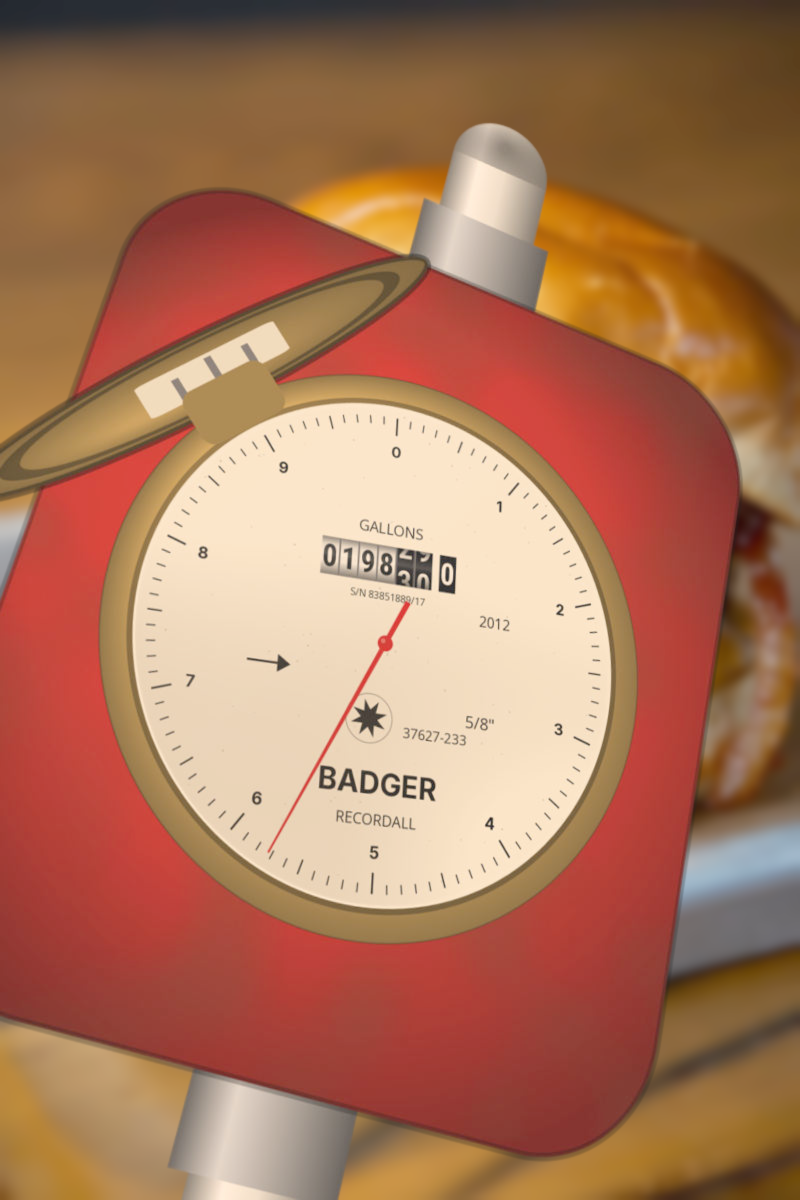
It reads 198295.7,gal
